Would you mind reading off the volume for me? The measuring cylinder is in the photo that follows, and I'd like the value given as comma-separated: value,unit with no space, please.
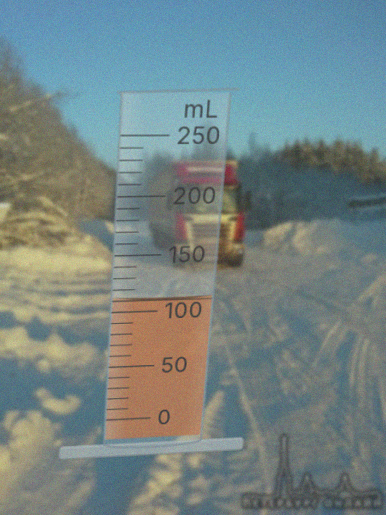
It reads 110,mL
